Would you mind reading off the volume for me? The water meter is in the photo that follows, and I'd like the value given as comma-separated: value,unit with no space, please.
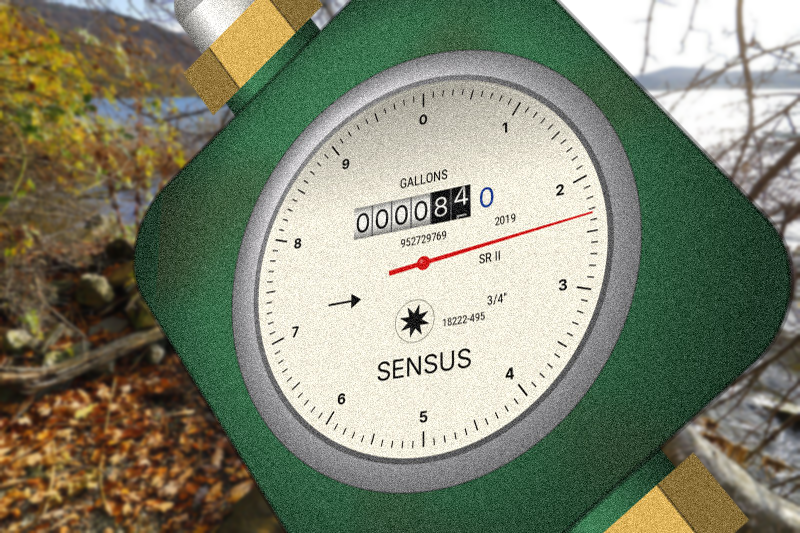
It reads 842.3,gal
